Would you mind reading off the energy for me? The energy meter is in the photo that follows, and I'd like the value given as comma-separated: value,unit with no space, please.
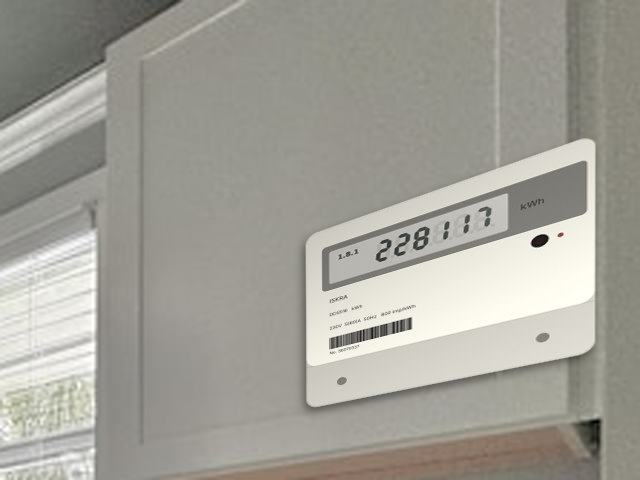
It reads 228117,kWh
